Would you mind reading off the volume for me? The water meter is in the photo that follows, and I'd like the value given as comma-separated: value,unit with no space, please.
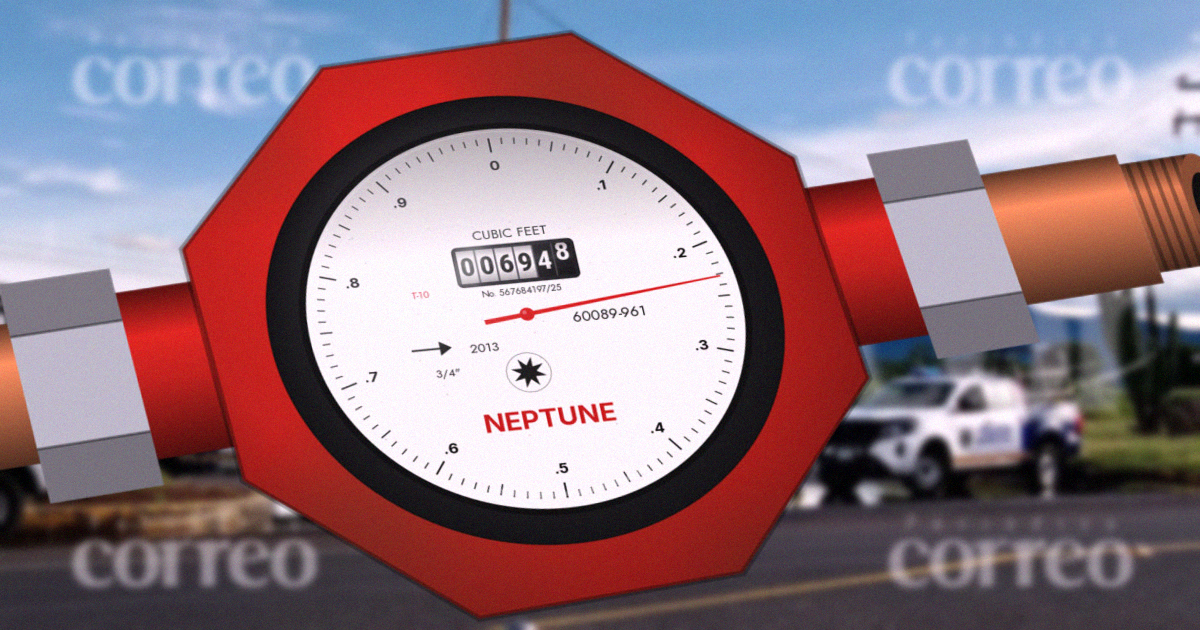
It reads 6948.23,ft³
